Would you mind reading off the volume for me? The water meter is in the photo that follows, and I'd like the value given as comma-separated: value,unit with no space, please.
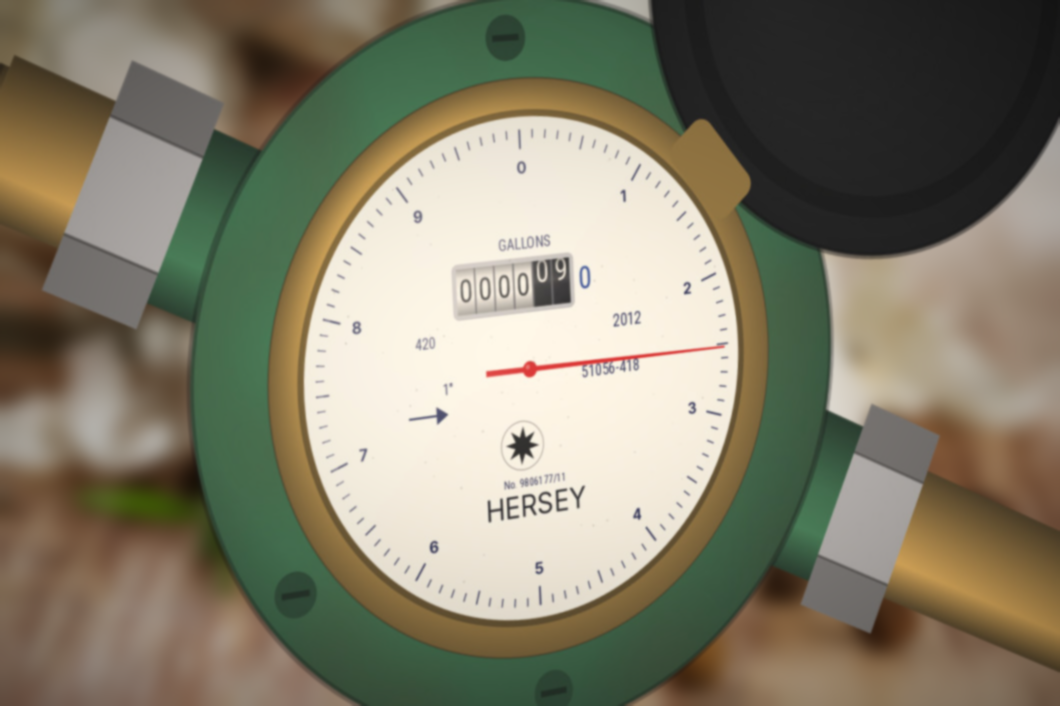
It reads 92.5,gal
